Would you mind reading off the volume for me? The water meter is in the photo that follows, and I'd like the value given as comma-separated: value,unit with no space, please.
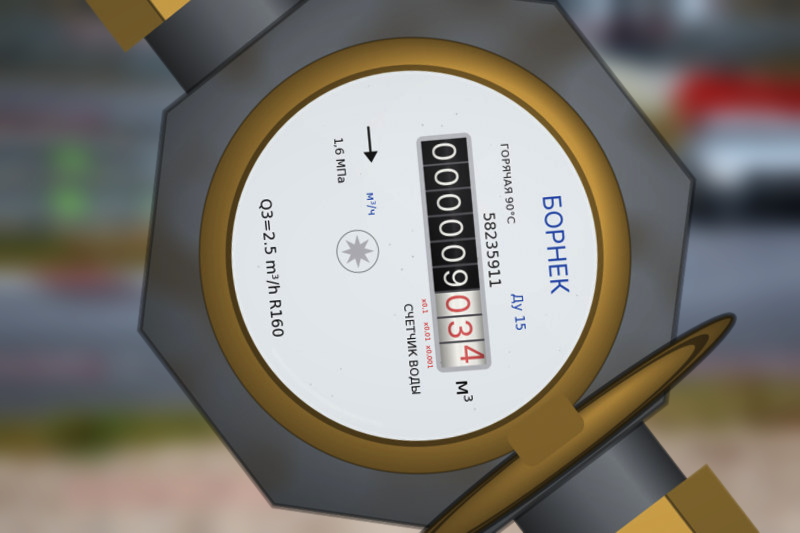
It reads 9.034,m³
